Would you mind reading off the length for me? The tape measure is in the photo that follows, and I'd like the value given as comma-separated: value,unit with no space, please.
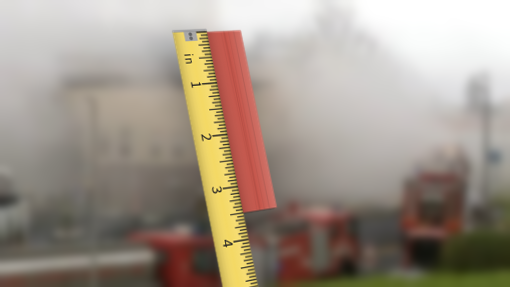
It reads 3.5,in
